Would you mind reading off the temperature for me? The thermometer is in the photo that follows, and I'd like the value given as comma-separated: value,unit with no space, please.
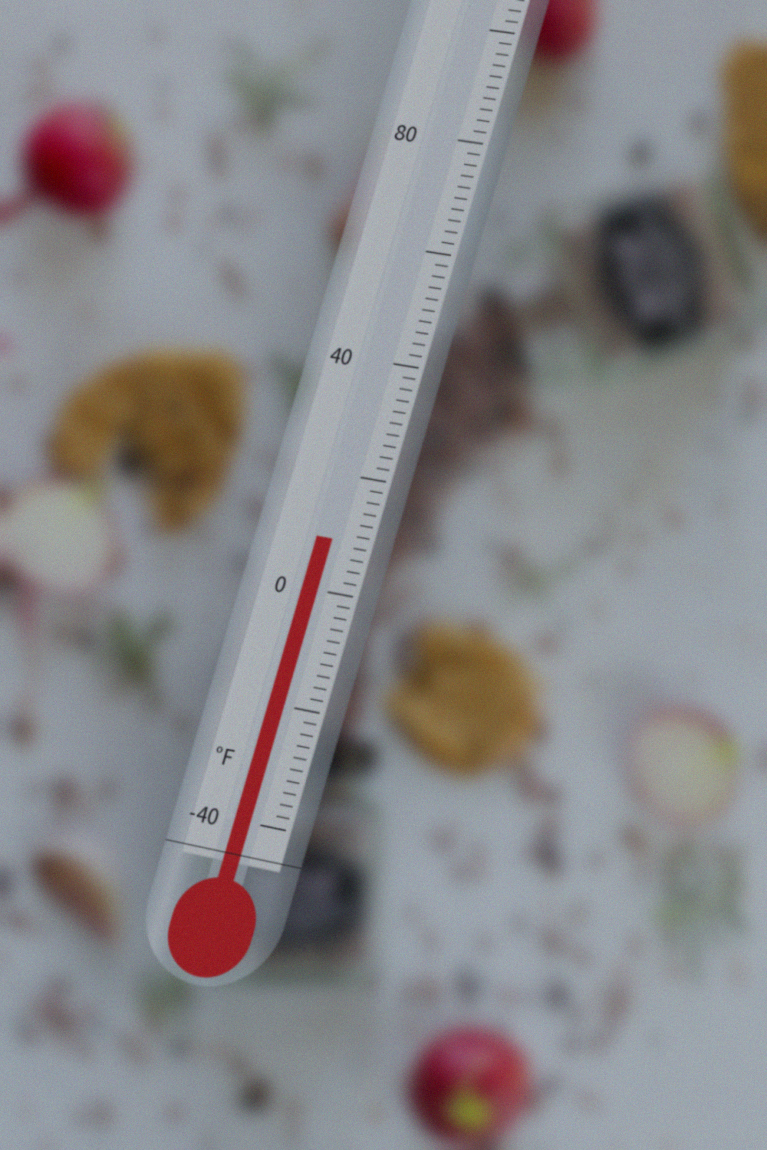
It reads 9,°F
